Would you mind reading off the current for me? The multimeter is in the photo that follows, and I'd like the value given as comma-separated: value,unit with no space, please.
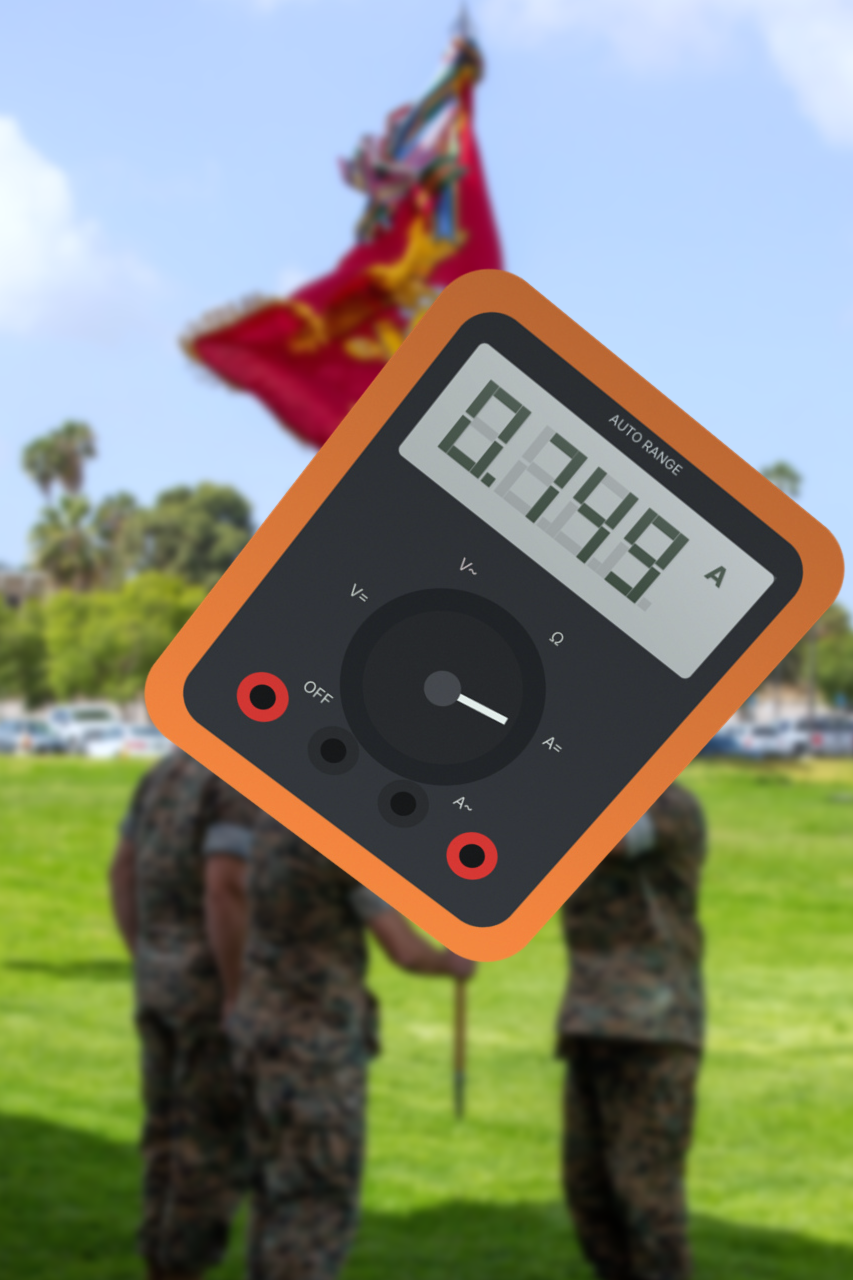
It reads 0.749,A
